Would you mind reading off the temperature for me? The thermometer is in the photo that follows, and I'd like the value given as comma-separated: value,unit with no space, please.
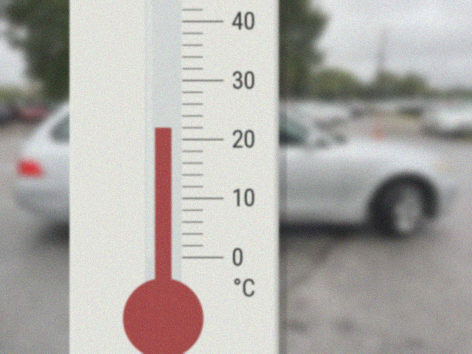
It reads 22,°C
